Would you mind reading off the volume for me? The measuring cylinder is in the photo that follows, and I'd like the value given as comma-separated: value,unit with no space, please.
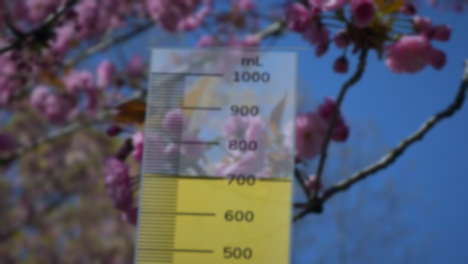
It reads 700,mL
